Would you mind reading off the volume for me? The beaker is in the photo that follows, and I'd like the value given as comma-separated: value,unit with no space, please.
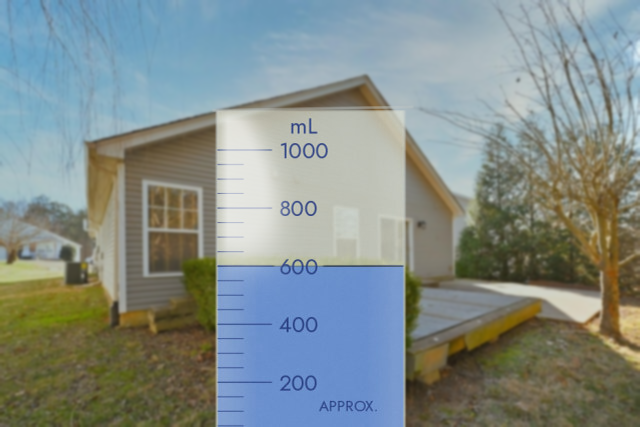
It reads 600,mL
